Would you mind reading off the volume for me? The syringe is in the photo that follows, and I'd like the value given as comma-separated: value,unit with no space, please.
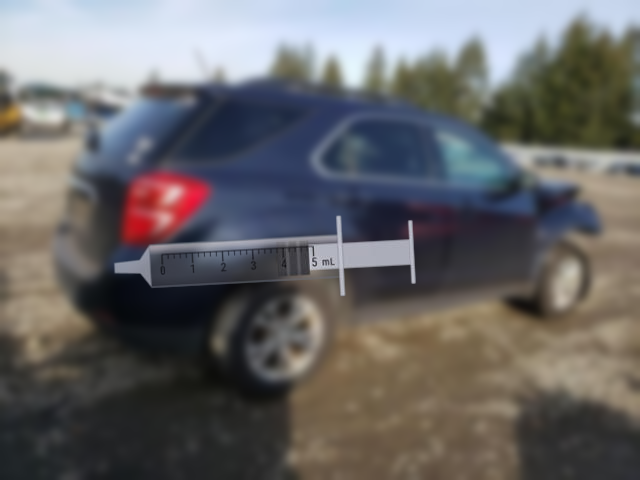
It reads 3.8,mL
